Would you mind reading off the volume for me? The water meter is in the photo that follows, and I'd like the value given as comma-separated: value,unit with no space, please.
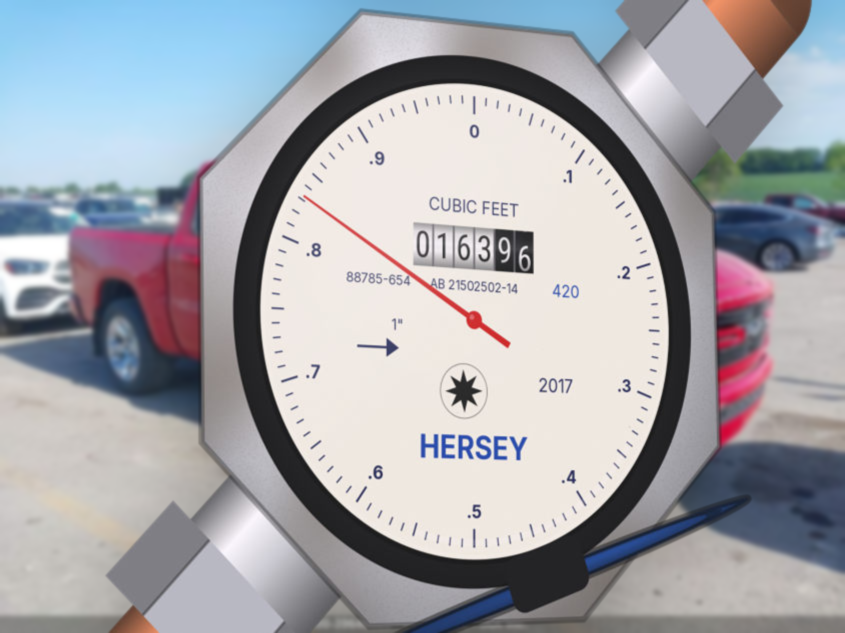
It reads 16395.83,ft³
